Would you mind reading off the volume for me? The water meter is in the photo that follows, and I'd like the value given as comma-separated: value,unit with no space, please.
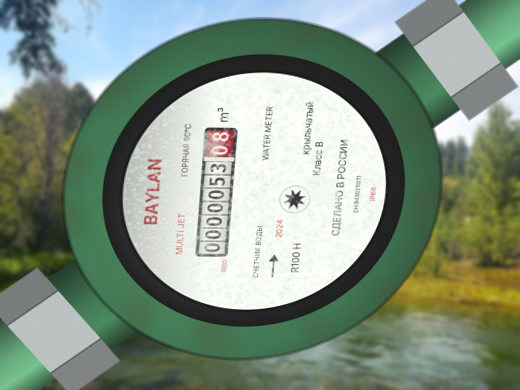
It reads 53.08,m³
